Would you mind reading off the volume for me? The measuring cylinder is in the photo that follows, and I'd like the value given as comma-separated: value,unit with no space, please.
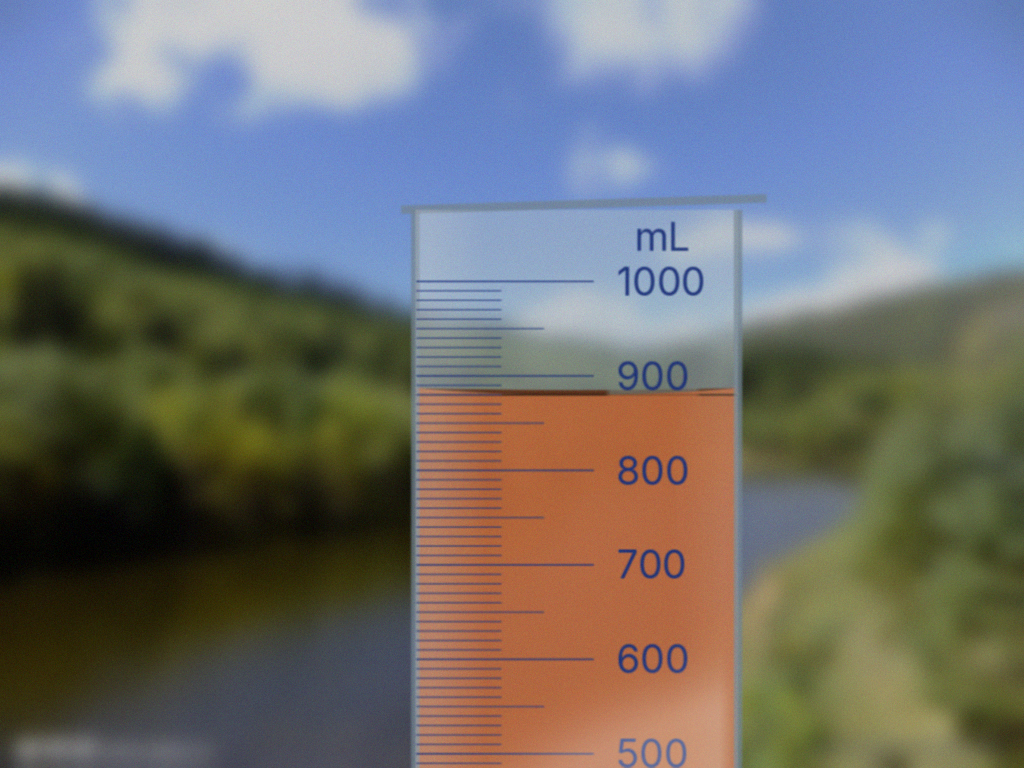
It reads 880,mL
